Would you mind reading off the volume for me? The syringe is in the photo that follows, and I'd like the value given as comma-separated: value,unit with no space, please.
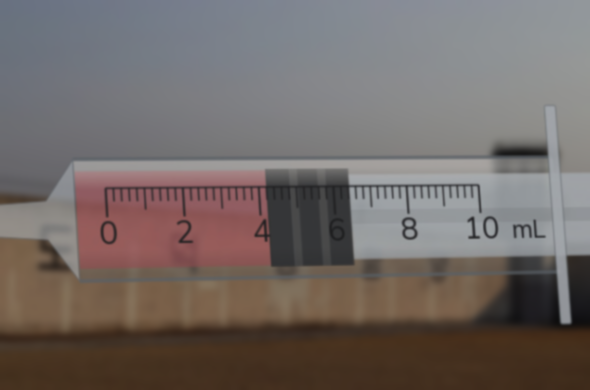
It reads 4.2,mL
